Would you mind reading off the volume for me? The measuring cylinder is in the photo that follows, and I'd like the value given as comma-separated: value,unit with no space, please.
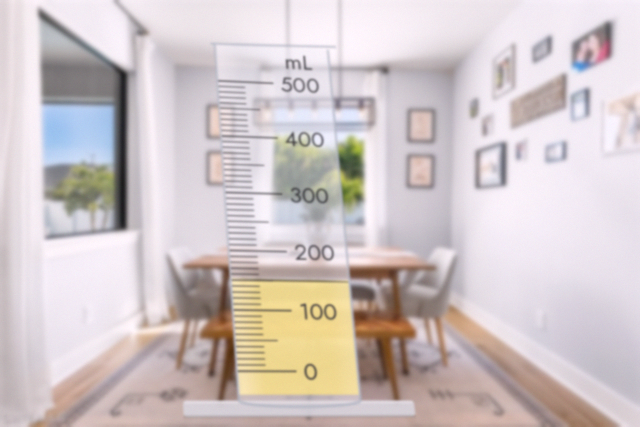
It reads 150,mL
